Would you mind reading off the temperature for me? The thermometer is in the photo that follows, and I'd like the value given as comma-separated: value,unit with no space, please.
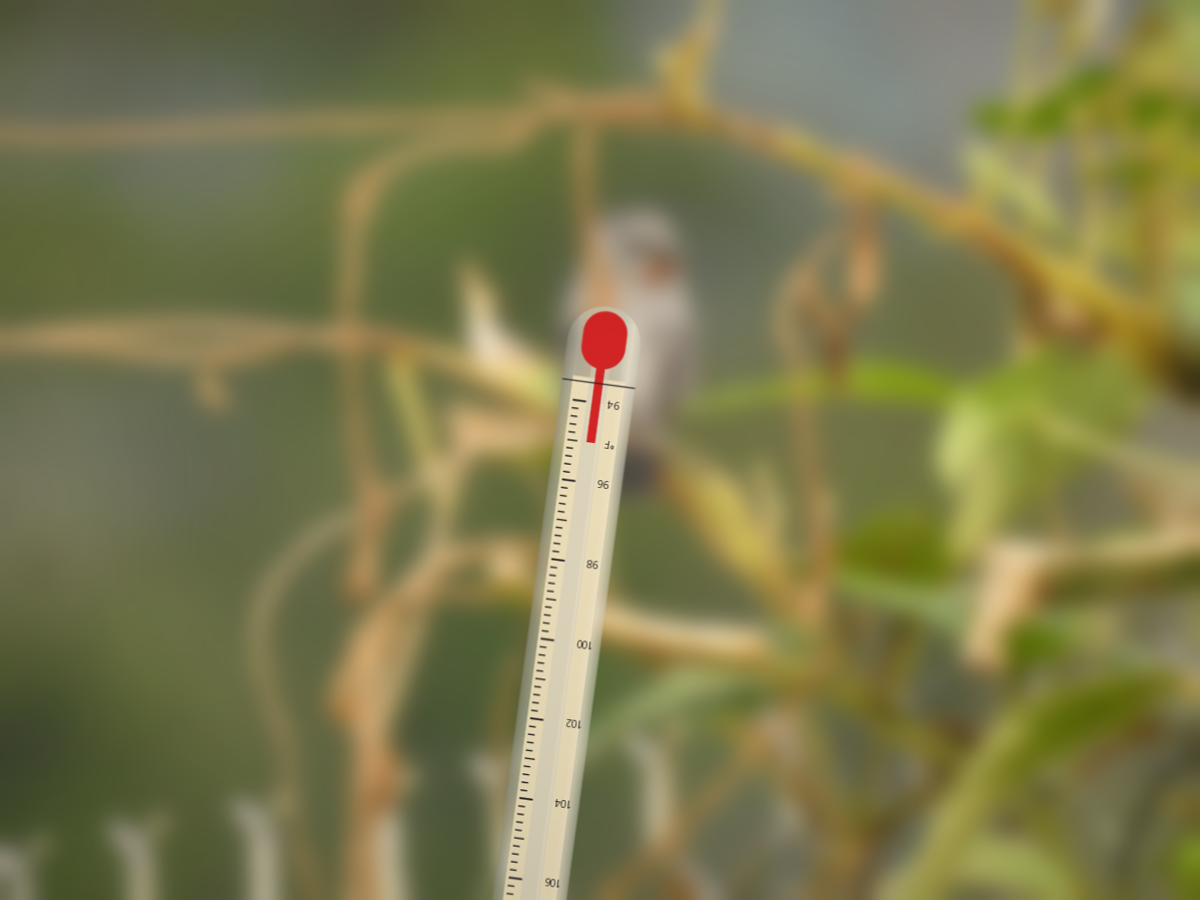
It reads 95,°F
